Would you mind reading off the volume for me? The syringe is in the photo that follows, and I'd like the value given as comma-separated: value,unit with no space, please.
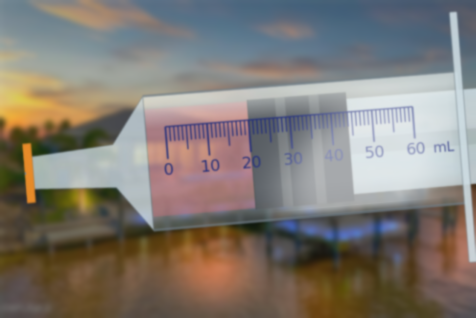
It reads 20,mL
